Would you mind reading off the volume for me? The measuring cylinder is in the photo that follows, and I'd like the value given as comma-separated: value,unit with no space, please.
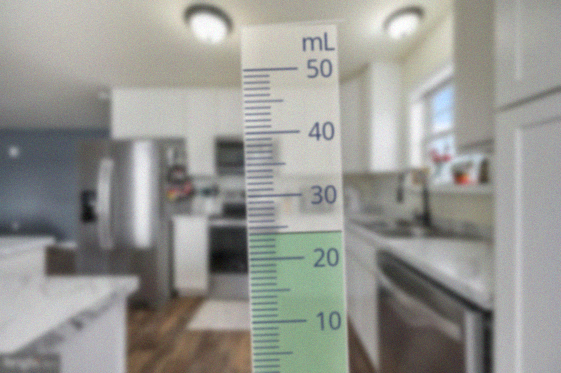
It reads 24,mL
